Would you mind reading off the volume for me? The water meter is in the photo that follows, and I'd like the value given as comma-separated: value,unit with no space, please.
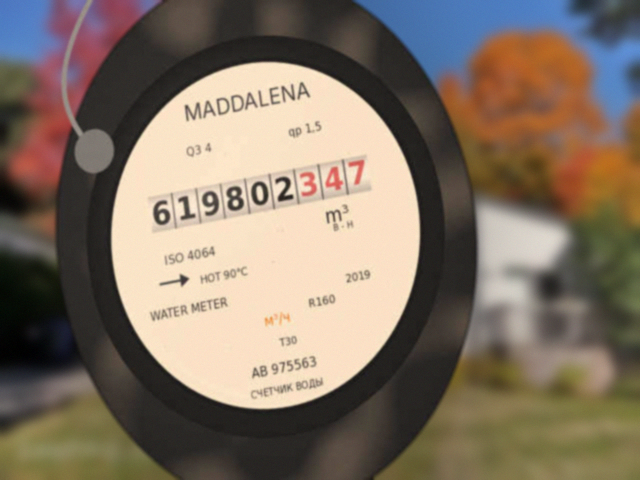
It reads 619802.347,m³
